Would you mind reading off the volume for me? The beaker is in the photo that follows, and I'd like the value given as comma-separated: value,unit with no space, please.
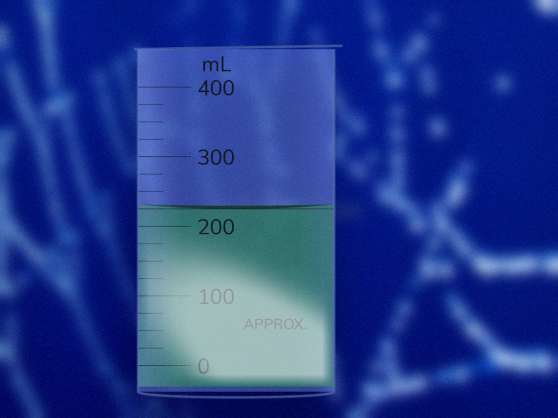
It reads 225,mL
